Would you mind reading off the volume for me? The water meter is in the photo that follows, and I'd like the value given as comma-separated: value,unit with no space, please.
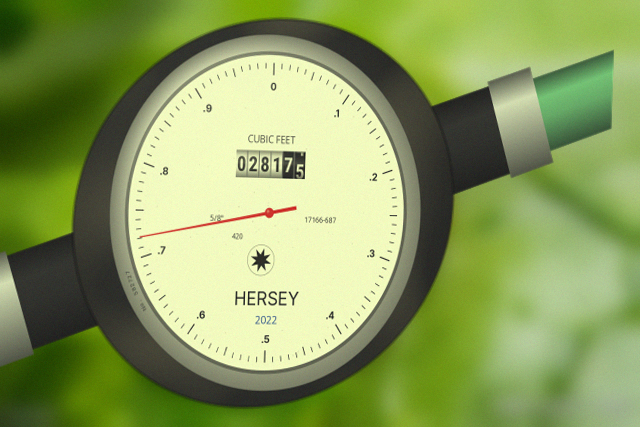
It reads 28174.72,ft³
